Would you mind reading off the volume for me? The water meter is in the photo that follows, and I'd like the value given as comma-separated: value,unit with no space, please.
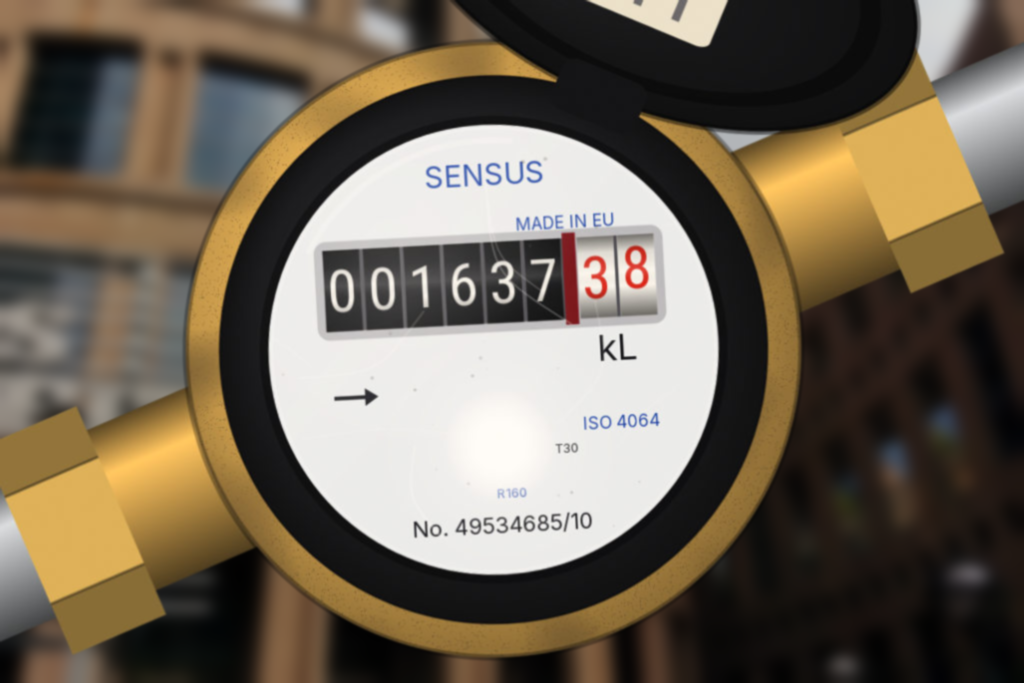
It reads 1637.38,kL
